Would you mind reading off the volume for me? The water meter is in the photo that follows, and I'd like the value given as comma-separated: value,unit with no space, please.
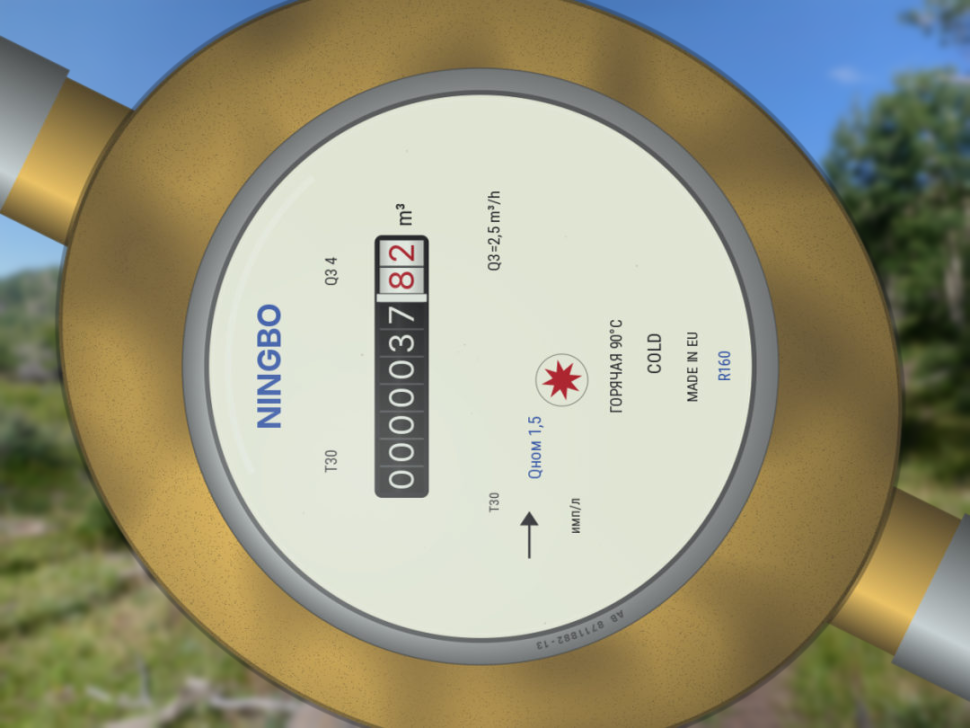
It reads 37.82,m³
